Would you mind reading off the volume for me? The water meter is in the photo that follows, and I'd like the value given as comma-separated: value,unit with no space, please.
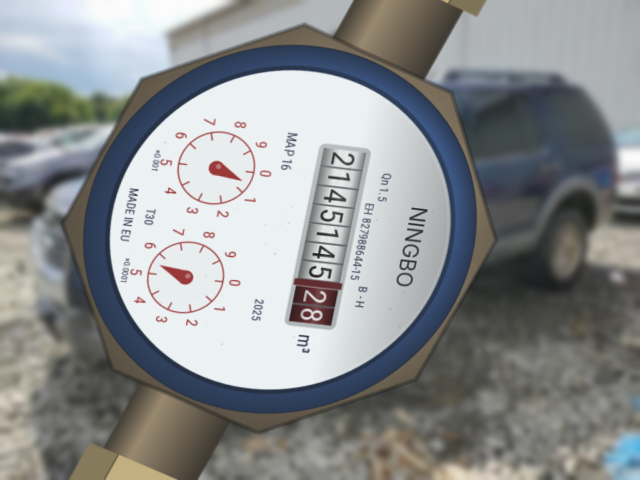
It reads 2145145.2805,m³
